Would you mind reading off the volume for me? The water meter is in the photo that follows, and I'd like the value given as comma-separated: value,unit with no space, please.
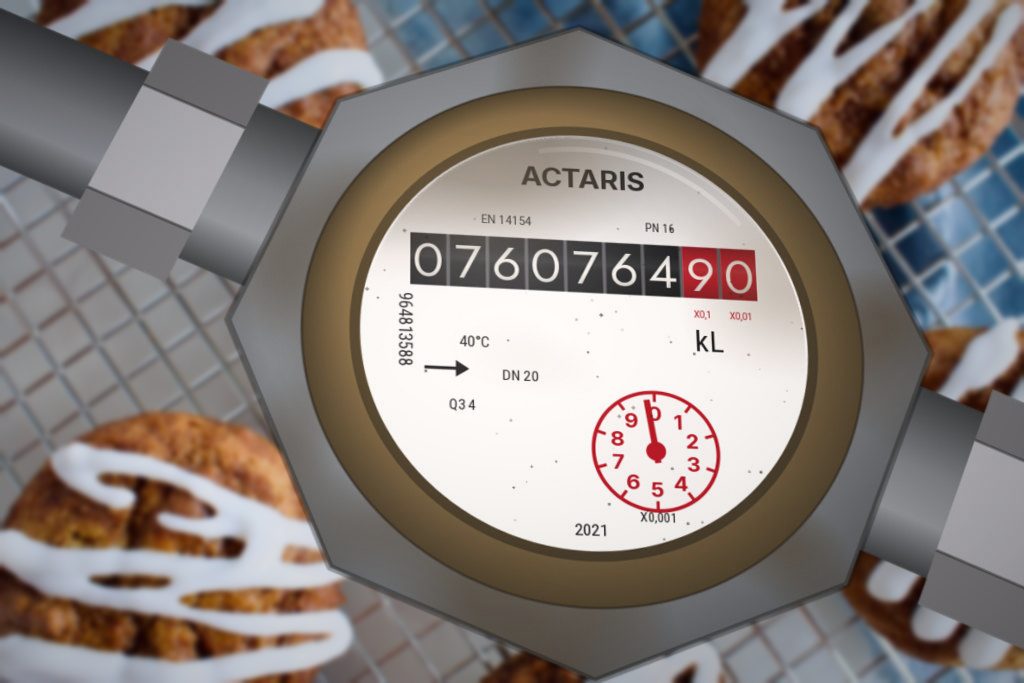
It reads 760764.899,kL
